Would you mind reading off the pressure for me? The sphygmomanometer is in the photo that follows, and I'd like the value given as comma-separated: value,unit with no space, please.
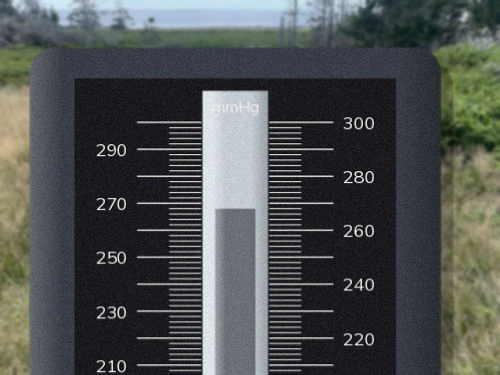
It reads 268,mmHg
